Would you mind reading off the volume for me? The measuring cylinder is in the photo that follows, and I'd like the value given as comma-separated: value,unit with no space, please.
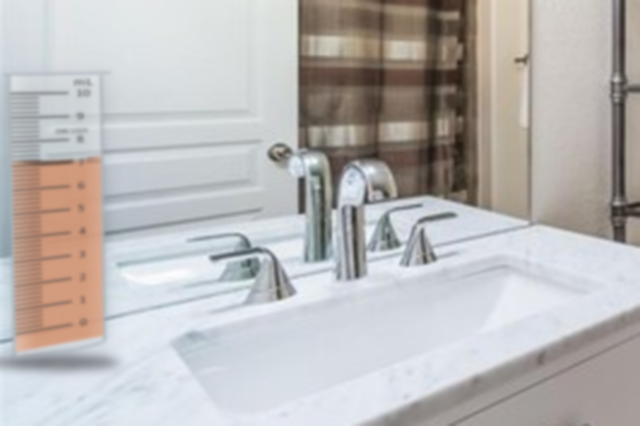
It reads 7,mL
